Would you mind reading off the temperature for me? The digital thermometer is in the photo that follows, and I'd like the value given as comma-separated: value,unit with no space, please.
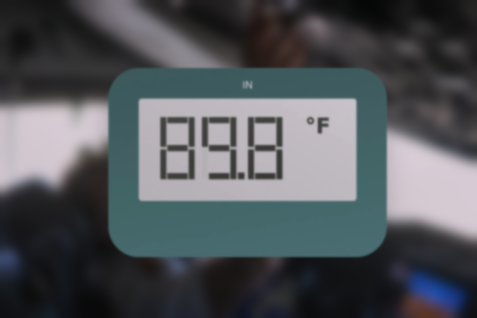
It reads 89.8,°F
